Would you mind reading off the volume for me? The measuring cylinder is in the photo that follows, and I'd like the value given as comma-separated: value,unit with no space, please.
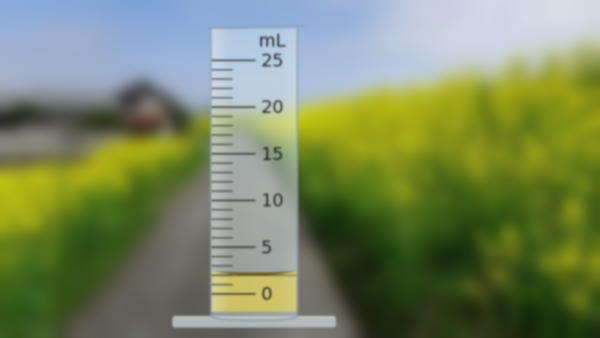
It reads 2,mL
